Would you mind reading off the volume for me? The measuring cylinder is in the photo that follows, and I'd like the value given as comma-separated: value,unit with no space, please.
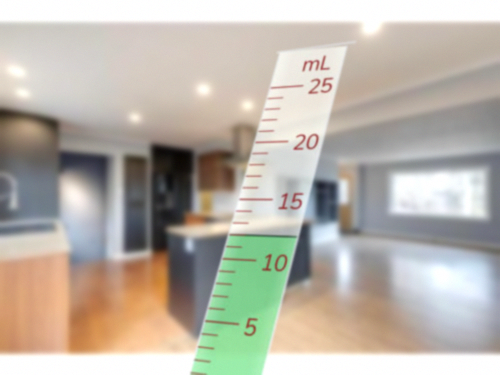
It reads 12,mL
